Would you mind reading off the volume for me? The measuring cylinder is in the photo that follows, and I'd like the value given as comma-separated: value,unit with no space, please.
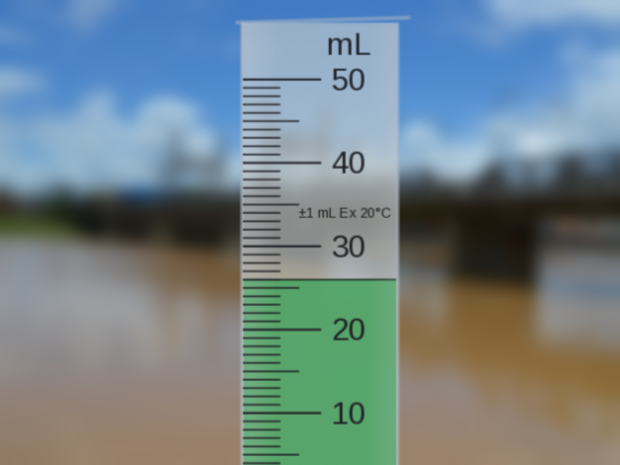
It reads 26,mL
